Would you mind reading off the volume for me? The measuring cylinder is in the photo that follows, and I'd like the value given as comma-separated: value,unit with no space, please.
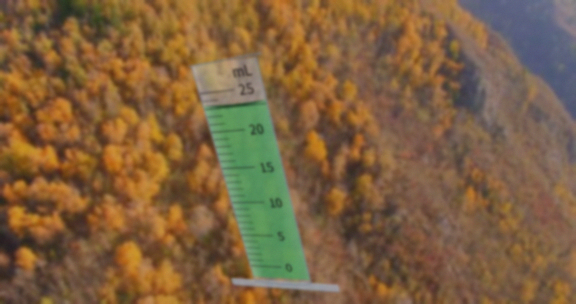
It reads 23,mL
